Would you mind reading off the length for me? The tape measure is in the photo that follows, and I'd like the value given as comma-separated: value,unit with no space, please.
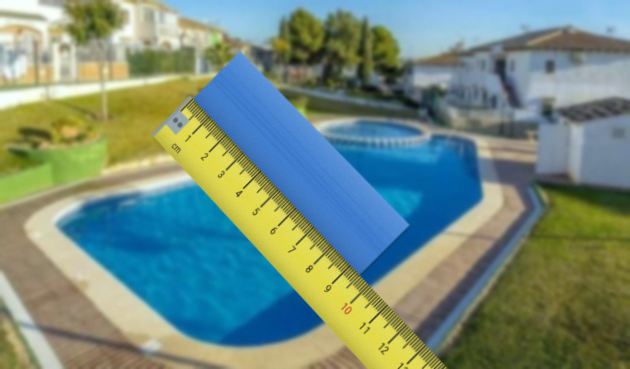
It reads 9.5,cm
